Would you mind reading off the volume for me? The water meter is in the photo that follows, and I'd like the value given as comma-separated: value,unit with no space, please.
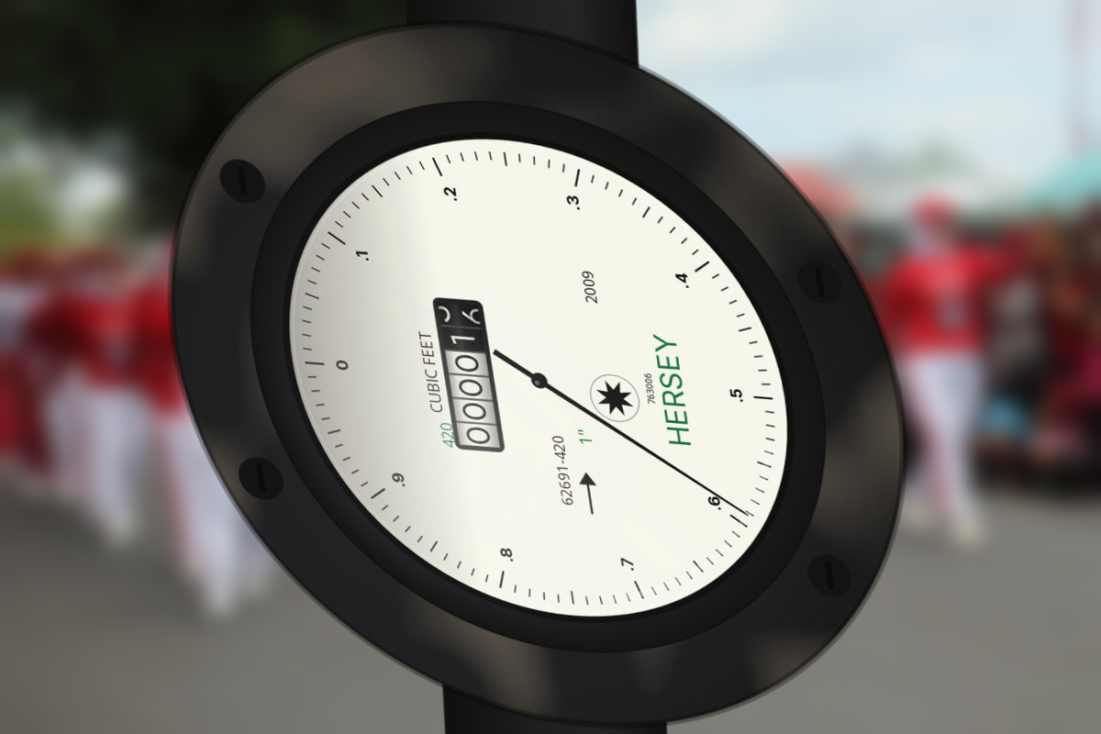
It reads 15.59,ft³
